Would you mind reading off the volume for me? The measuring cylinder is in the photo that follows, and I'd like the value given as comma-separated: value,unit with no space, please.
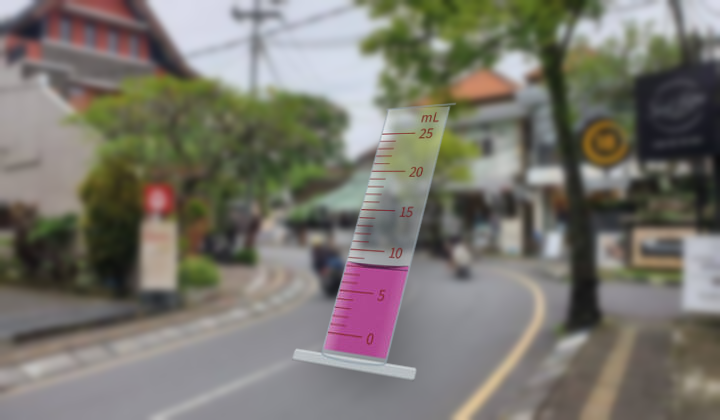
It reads 8,mL
